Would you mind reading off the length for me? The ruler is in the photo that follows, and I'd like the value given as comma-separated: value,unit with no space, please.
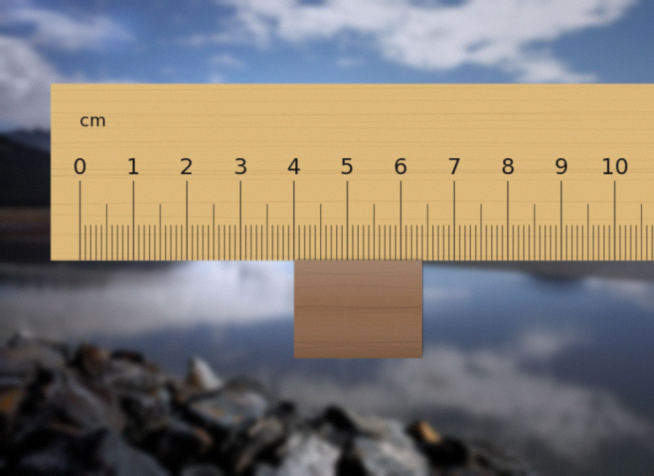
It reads 2.4,cm
